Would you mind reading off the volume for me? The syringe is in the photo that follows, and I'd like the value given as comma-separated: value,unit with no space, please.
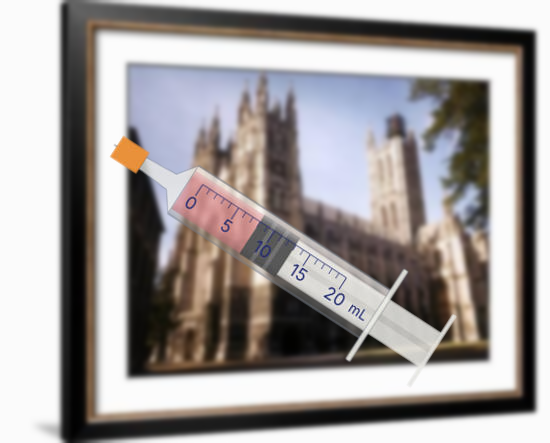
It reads 8,mL
